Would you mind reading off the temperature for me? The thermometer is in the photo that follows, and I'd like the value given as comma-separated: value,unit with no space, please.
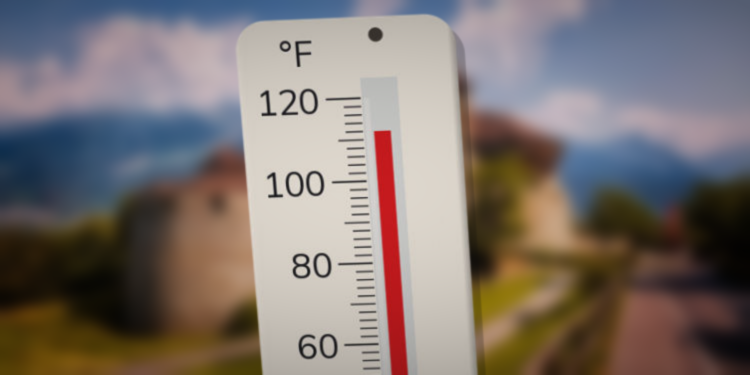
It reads 112,°F
